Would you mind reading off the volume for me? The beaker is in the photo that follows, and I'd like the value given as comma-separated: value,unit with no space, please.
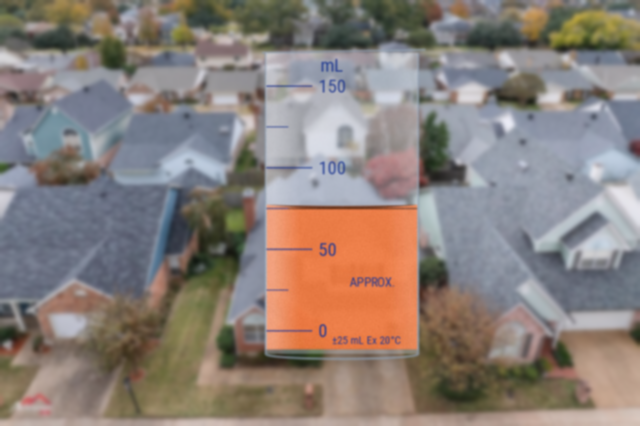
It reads 75,mL
